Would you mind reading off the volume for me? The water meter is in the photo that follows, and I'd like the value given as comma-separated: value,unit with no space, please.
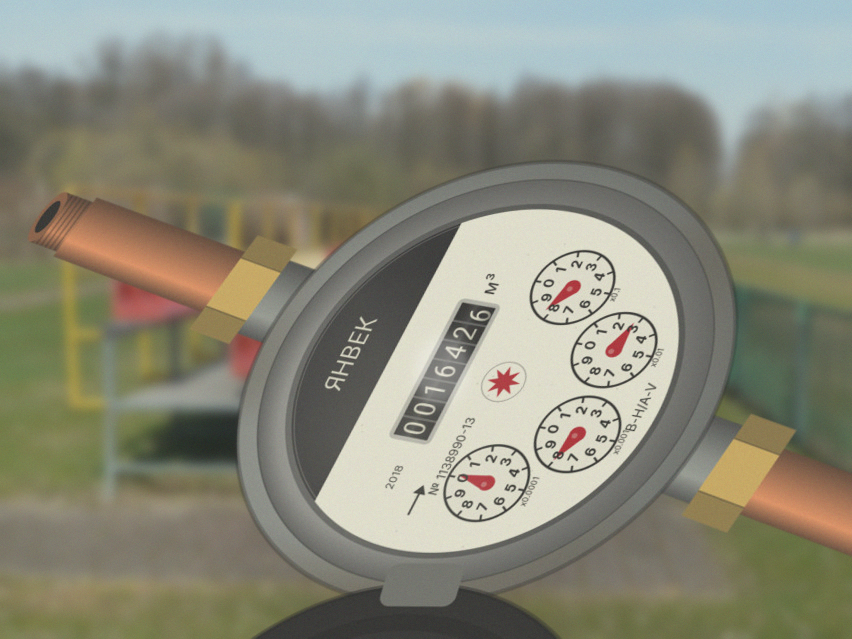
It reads 16425.8280,m³
